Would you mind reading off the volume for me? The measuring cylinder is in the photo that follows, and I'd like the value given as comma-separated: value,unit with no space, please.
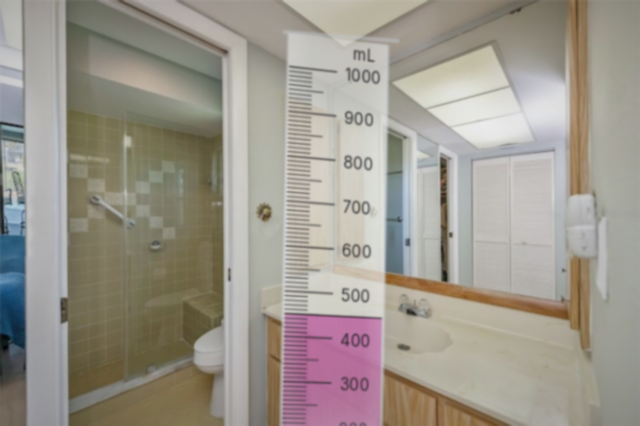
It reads 450,mL
